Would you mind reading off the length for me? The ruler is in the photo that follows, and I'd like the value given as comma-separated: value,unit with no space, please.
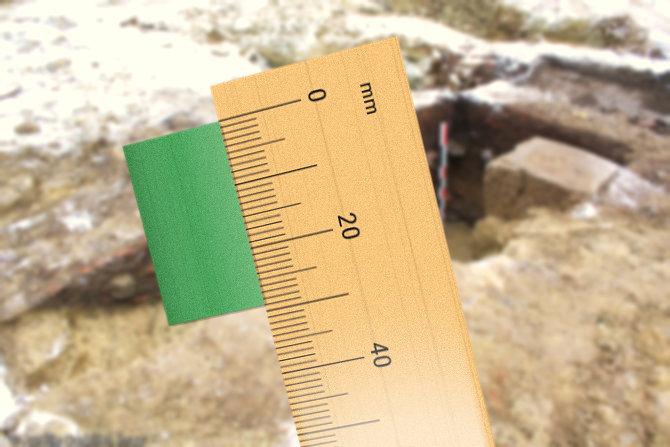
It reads 29,mm
